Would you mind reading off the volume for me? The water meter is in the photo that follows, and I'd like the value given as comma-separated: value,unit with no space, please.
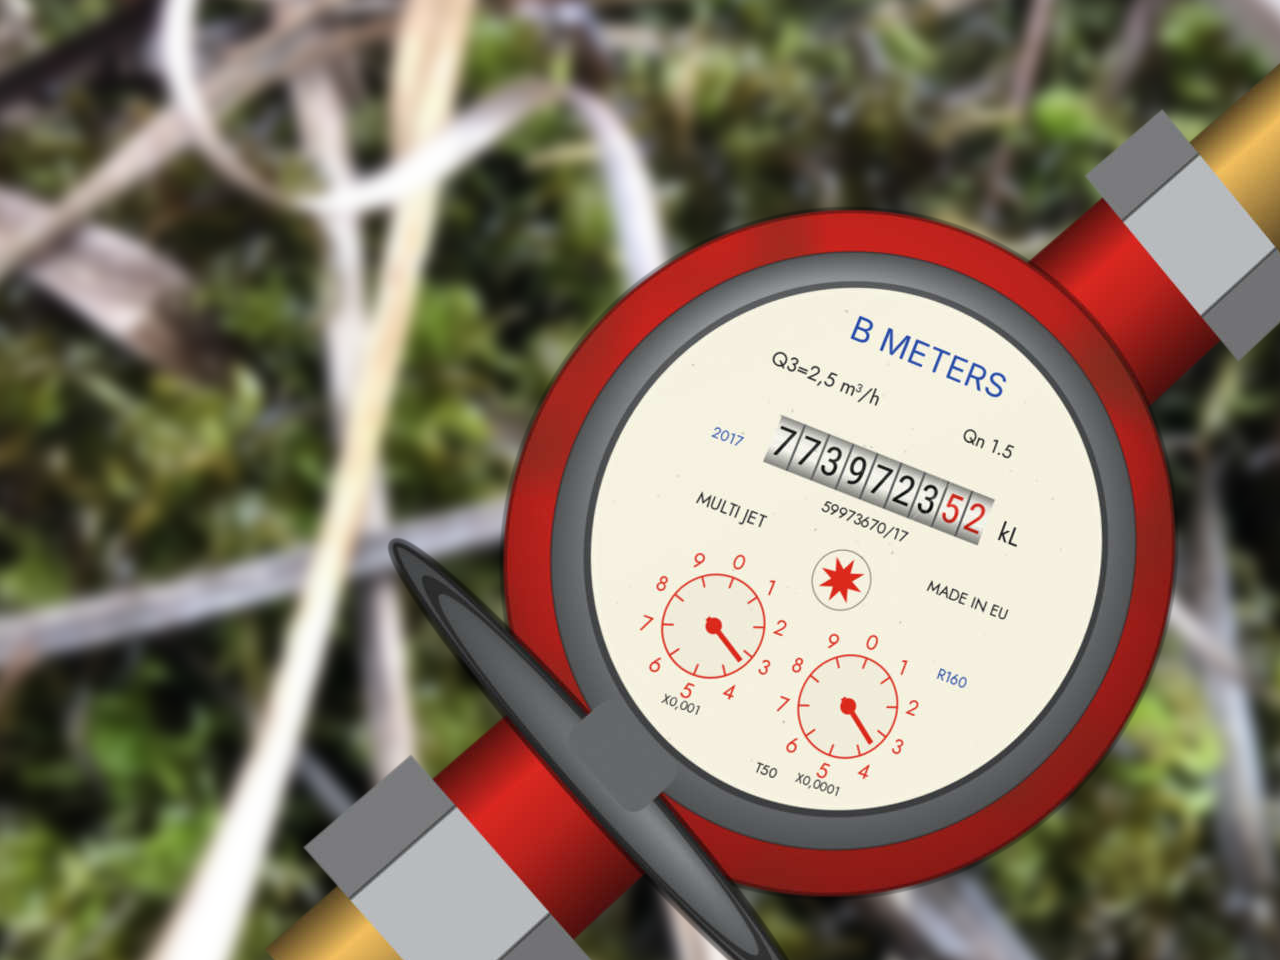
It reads 7739723.5233,kL
